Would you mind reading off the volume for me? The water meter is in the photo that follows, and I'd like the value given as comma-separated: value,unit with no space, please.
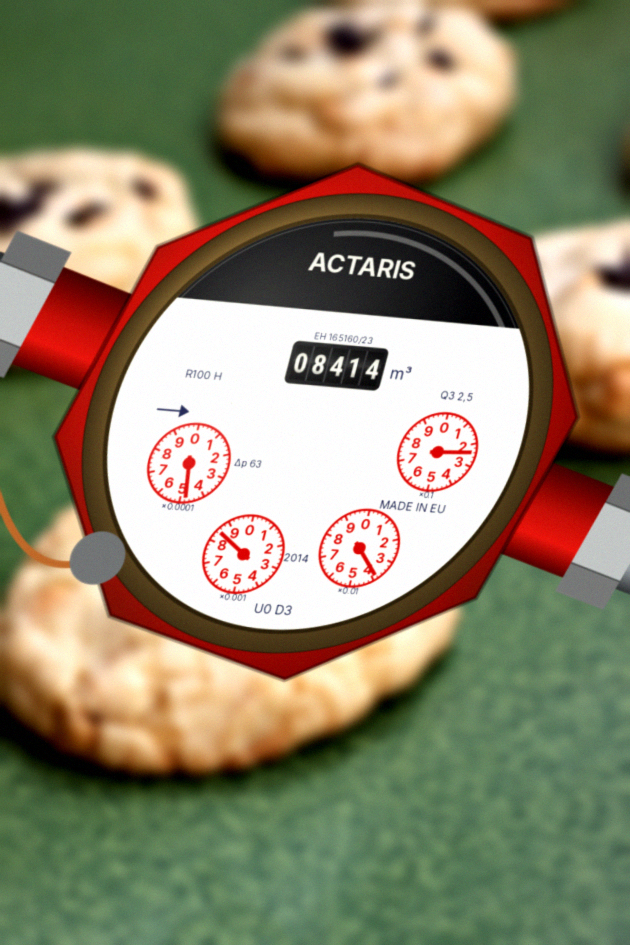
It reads 8414.2384,m³
